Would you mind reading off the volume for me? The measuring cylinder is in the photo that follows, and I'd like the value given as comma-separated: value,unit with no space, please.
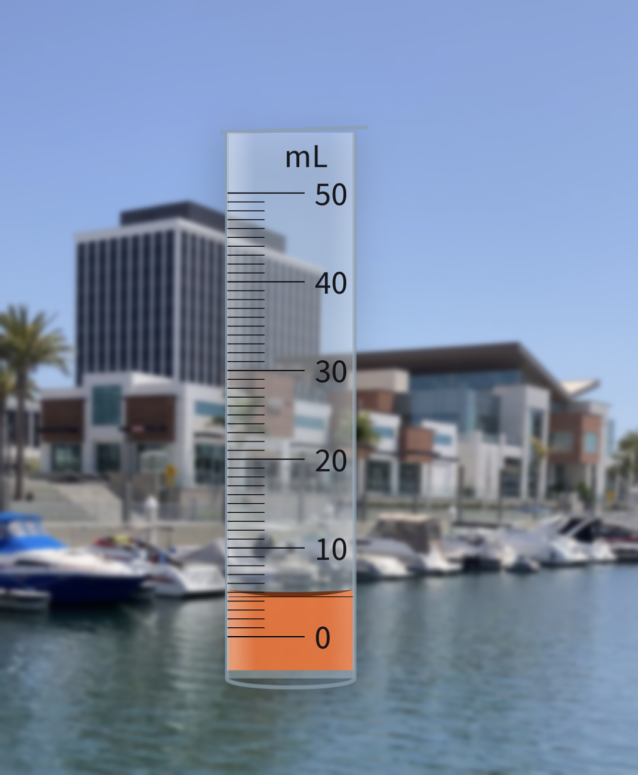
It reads 4.5,mL
